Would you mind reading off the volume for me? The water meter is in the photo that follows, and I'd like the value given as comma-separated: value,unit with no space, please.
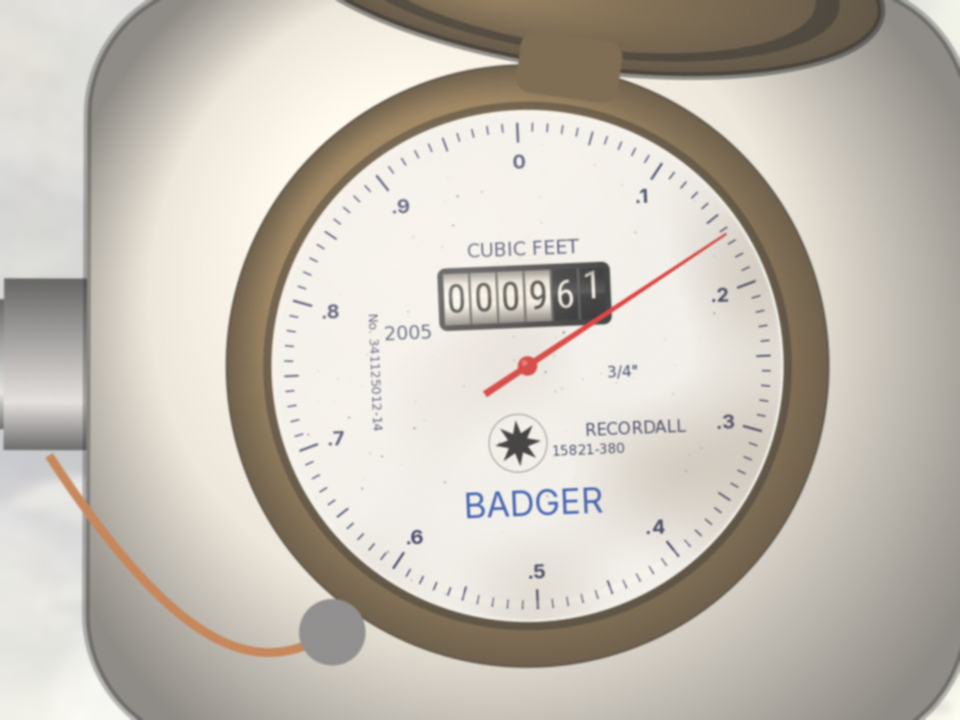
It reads 961.16,ft³
